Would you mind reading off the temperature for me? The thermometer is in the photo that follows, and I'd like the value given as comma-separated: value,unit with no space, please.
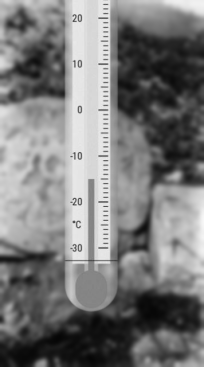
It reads -15,°C
